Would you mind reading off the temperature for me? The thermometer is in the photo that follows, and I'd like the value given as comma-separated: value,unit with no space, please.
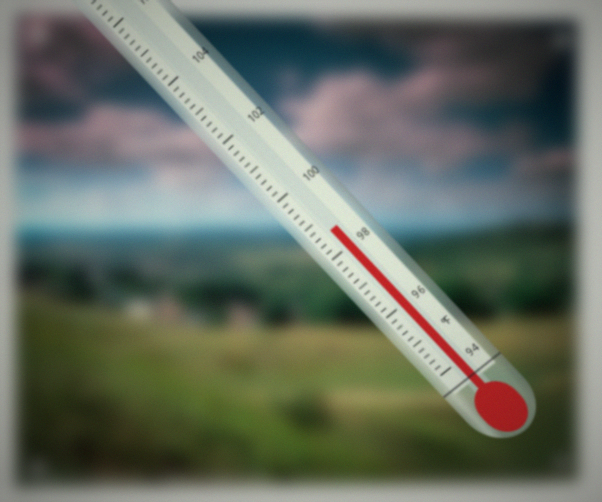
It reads 98.6,°F
